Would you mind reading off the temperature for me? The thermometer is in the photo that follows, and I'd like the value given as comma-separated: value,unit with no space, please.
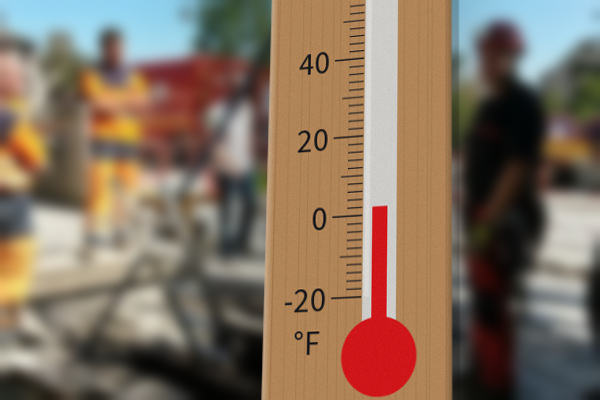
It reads 2,°F
